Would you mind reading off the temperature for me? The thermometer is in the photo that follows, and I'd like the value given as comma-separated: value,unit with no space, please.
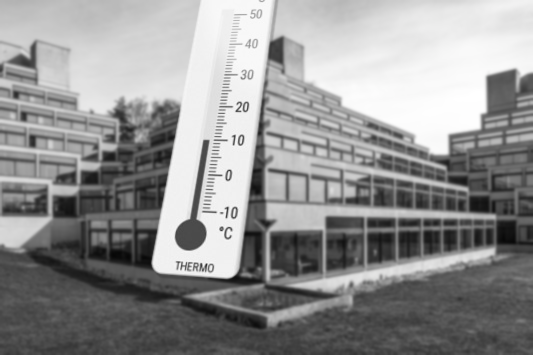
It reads 10,°C
